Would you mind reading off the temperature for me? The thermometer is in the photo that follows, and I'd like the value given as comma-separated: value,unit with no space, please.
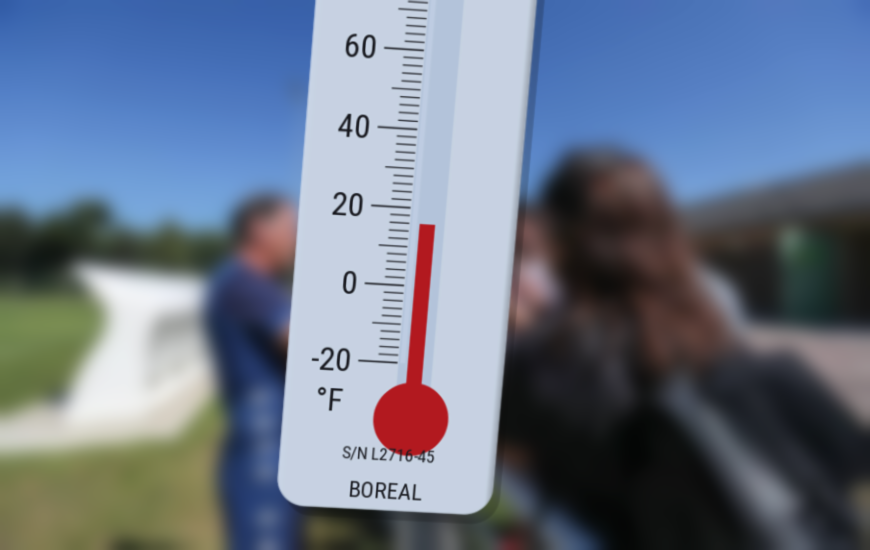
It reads 16,°F
